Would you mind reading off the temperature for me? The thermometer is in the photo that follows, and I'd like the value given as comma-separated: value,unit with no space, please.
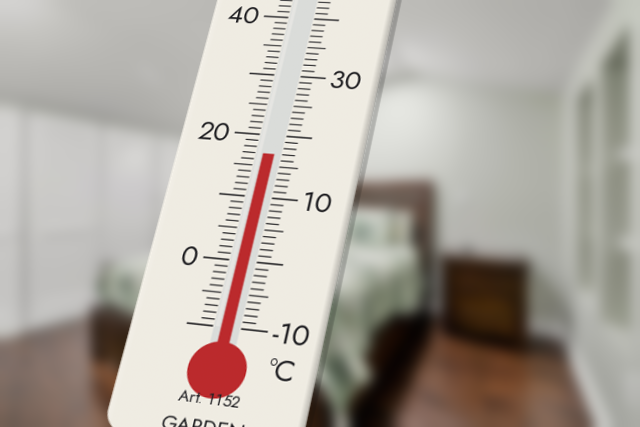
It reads 17,°C
